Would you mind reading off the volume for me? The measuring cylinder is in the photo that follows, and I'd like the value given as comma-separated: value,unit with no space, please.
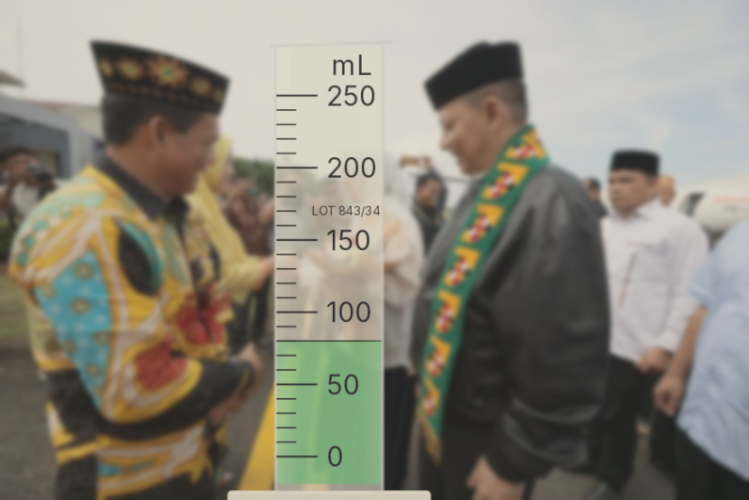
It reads 80,mL
